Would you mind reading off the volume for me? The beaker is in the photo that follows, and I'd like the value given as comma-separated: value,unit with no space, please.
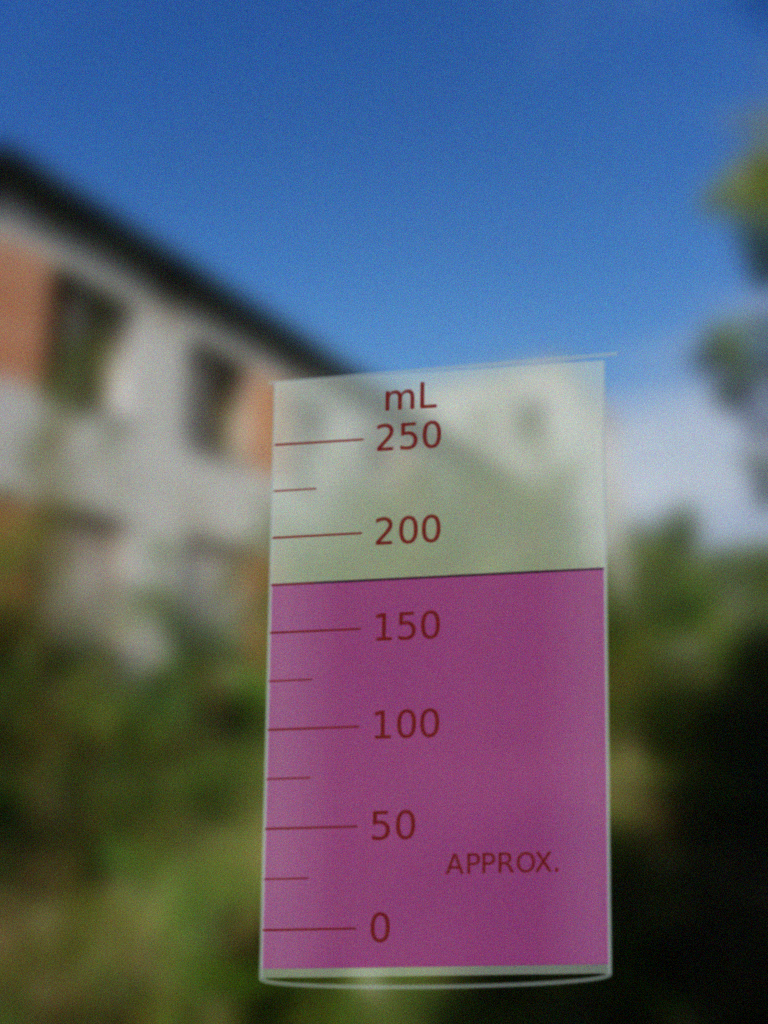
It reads 175,mL
